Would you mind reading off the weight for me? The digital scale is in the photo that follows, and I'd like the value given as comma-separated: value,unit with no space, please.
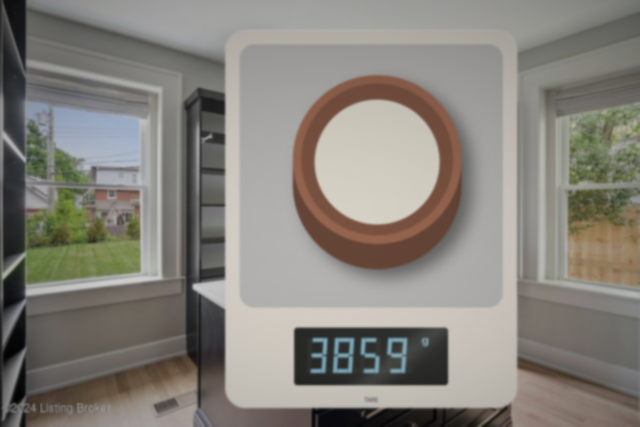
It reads 3859,g
